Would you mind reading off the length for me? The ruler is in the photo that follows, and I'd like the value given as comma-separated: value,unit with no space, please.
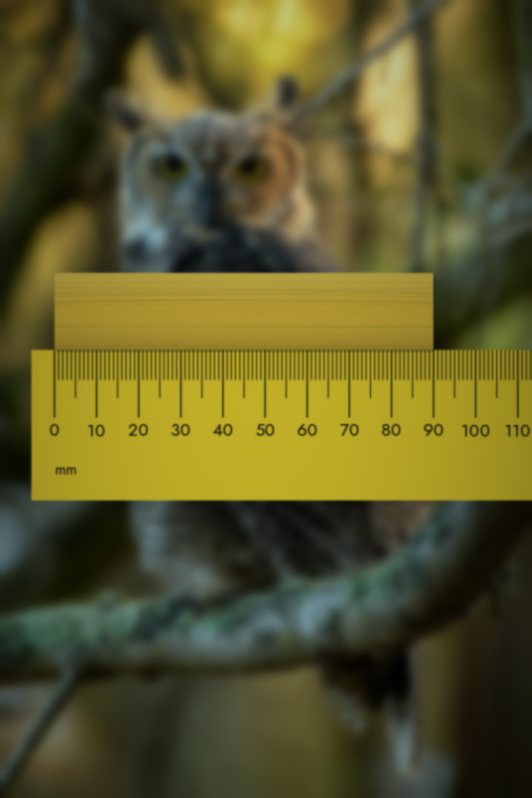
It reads 90,mm
